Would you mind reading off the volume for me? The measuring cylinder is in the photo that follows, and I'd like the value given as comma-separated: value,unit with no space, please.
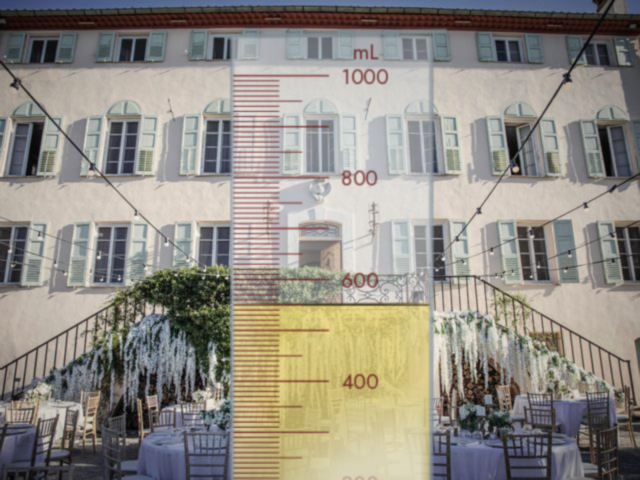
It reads 550,mL
